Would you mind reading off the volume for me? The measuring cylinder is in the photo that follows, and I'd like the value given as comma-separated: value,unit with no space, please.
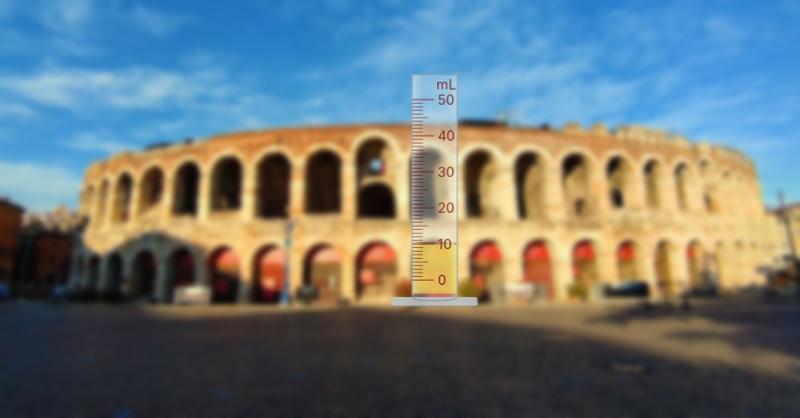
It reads 10,mL
